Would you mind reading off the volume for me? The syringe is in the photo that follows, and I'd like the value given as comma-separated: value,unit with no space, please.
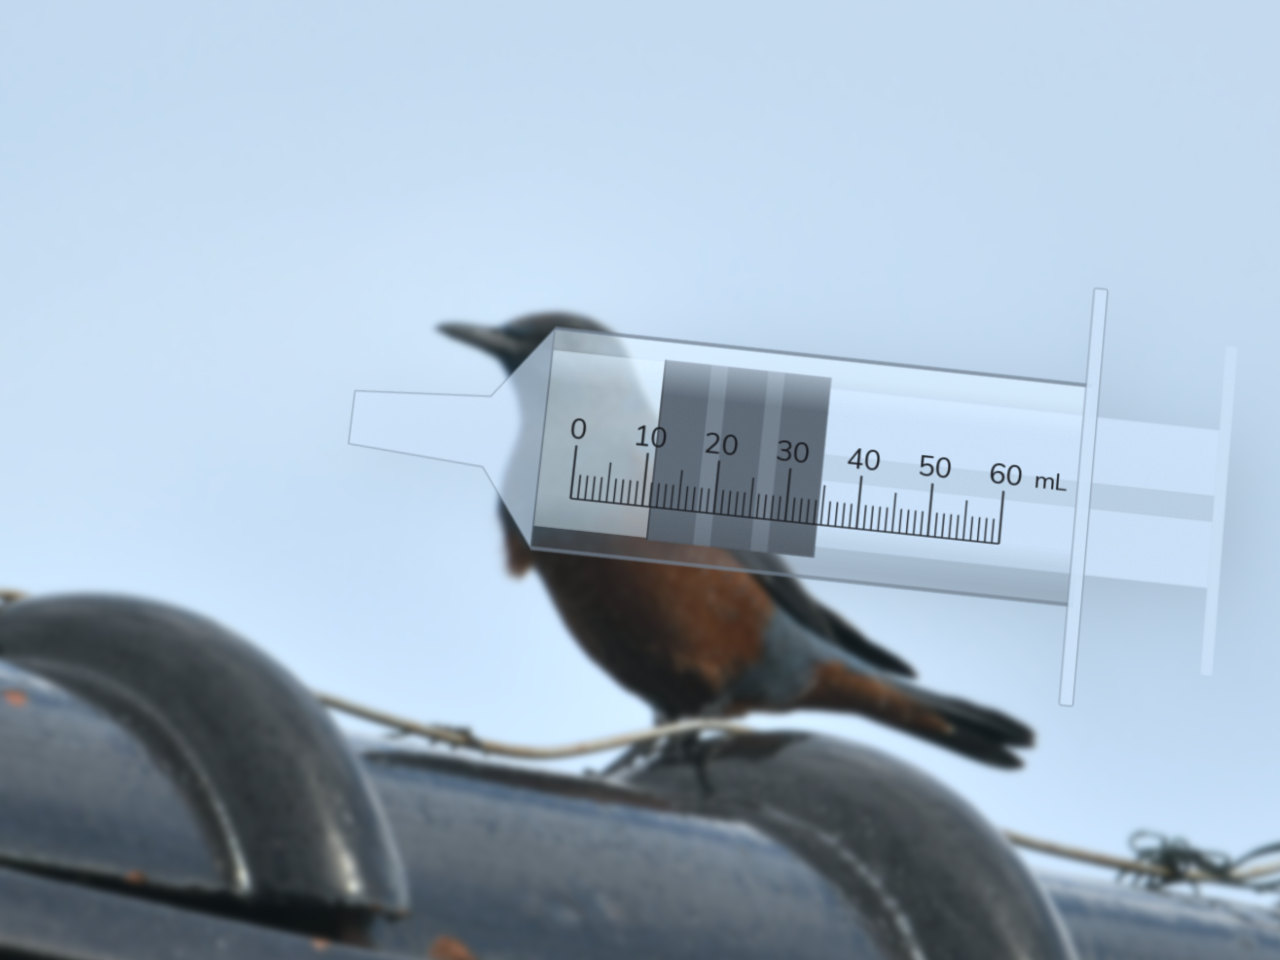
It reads 11,mL
